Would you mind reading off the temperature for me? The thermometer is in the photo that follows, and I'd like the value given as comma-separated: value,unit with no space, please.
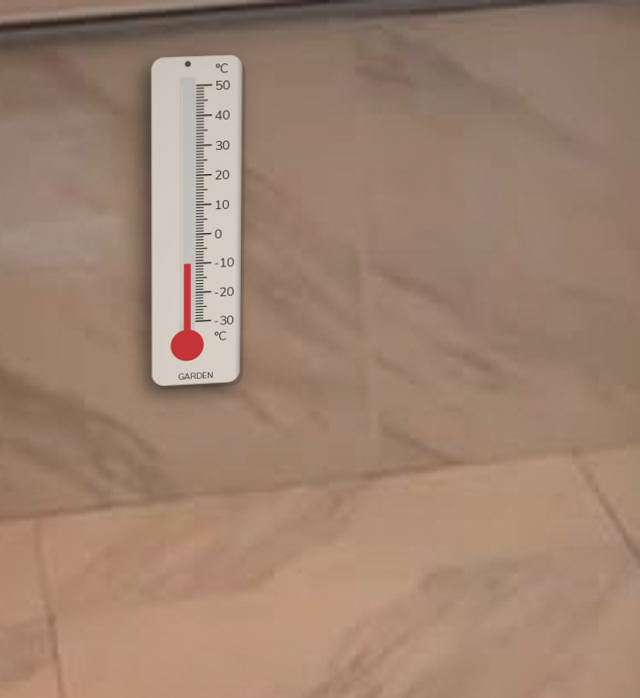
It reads -10,°C
